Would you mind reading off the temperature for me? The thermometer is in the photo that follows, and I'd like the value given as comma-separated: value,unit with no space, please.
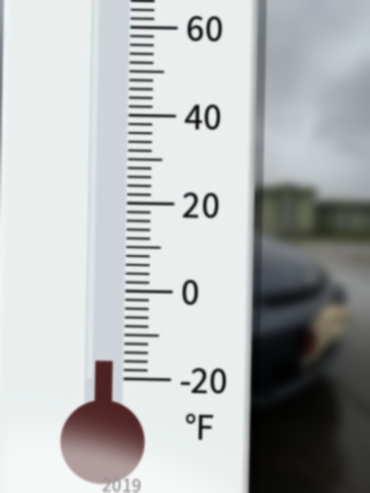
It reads -16,°F
